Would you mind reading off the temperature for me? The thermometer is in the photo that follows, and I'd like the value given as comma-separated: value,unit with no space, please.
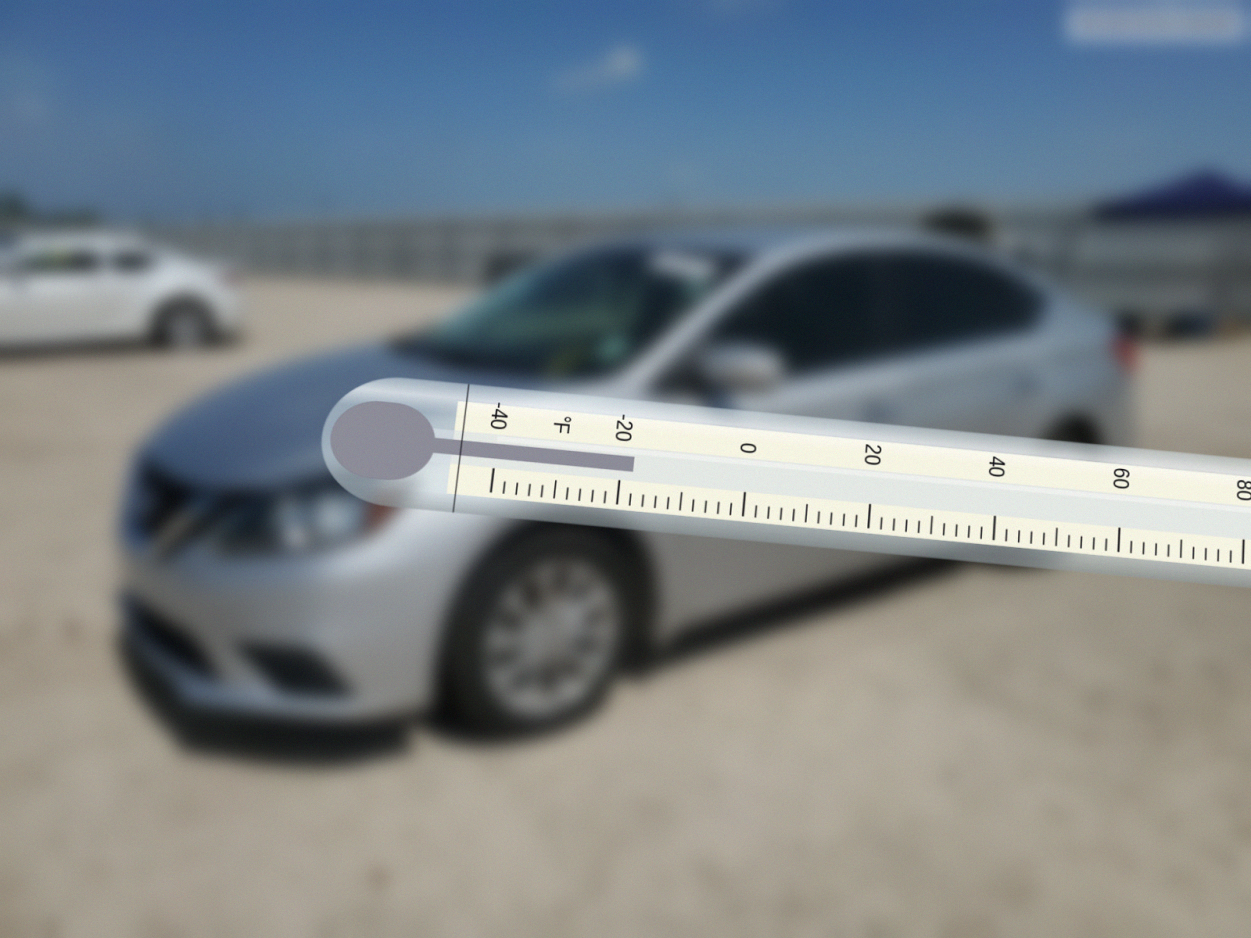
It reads -18,°F
